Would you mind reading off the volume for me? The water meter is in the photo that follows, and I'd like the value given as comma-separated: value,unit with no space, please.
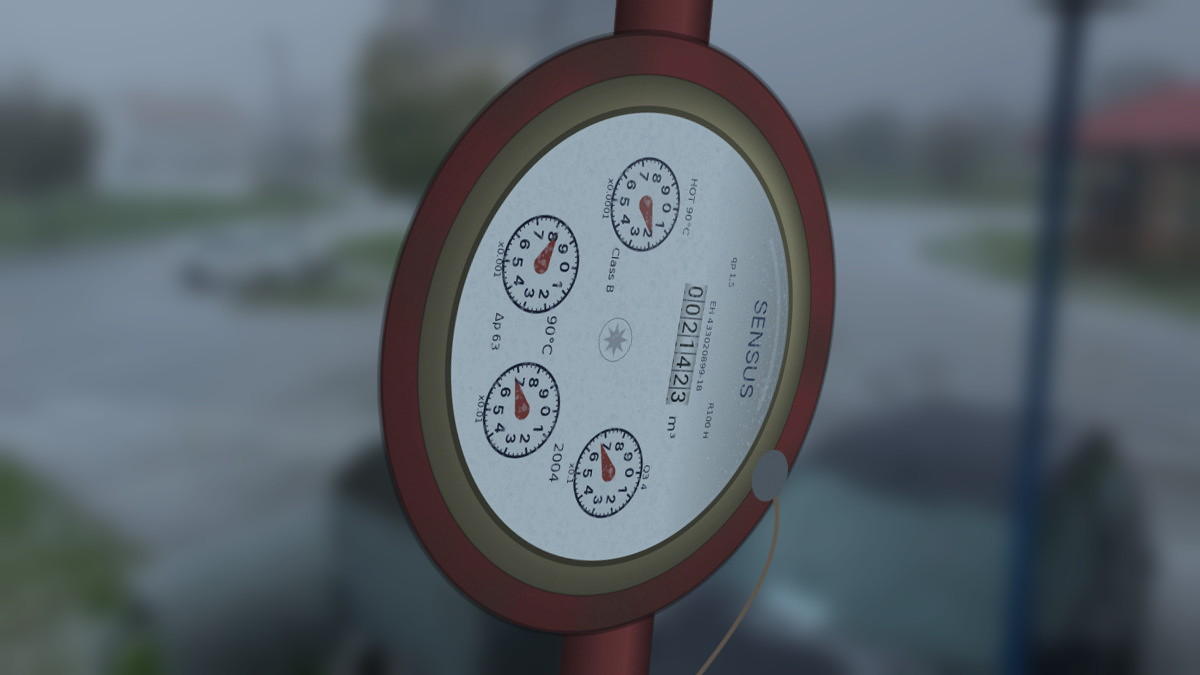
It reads 21423.6681,m³
